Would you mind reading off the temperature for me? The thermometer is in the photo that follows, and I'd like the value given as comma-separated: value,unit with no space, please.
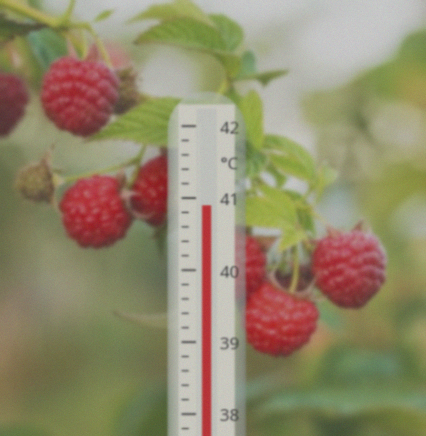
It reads 40.9,°C
